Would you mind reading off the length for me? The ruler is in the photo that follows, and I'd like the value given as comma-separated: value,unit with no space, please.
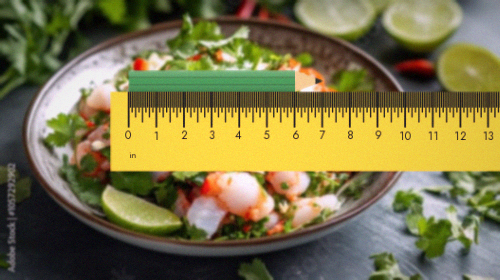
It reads 7,in
